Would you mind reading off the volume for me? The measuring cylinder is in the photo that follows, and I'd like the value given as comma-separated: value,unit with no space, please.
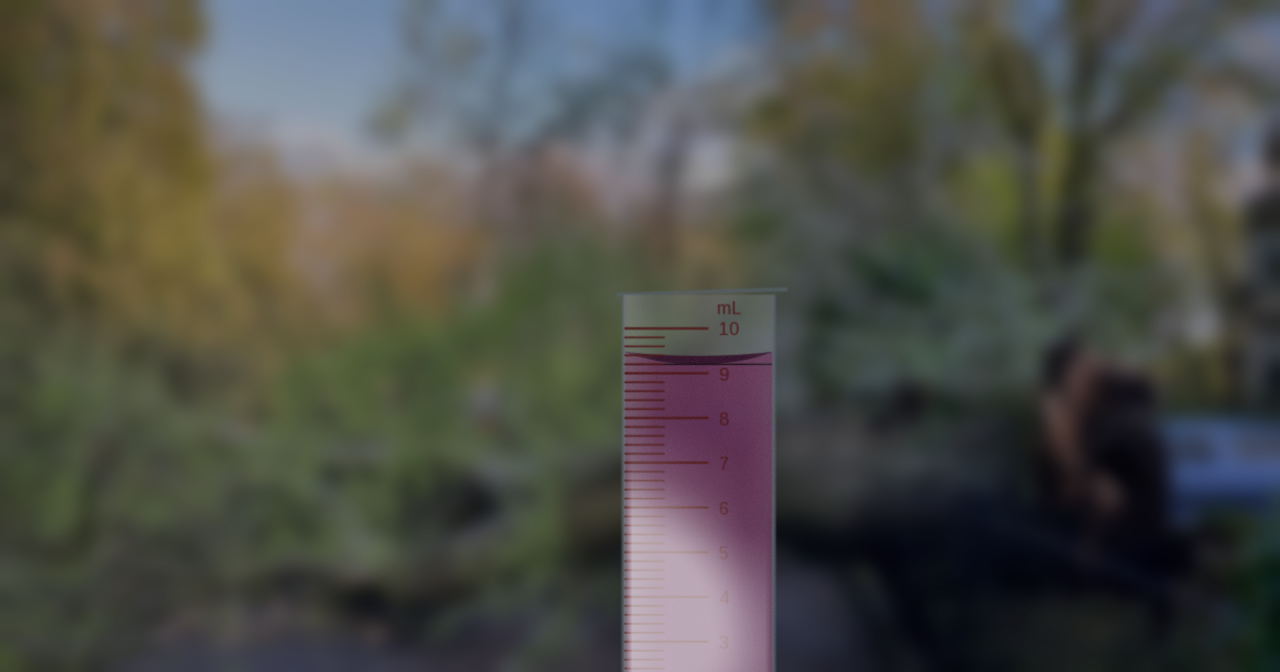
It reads 9.2,mL
